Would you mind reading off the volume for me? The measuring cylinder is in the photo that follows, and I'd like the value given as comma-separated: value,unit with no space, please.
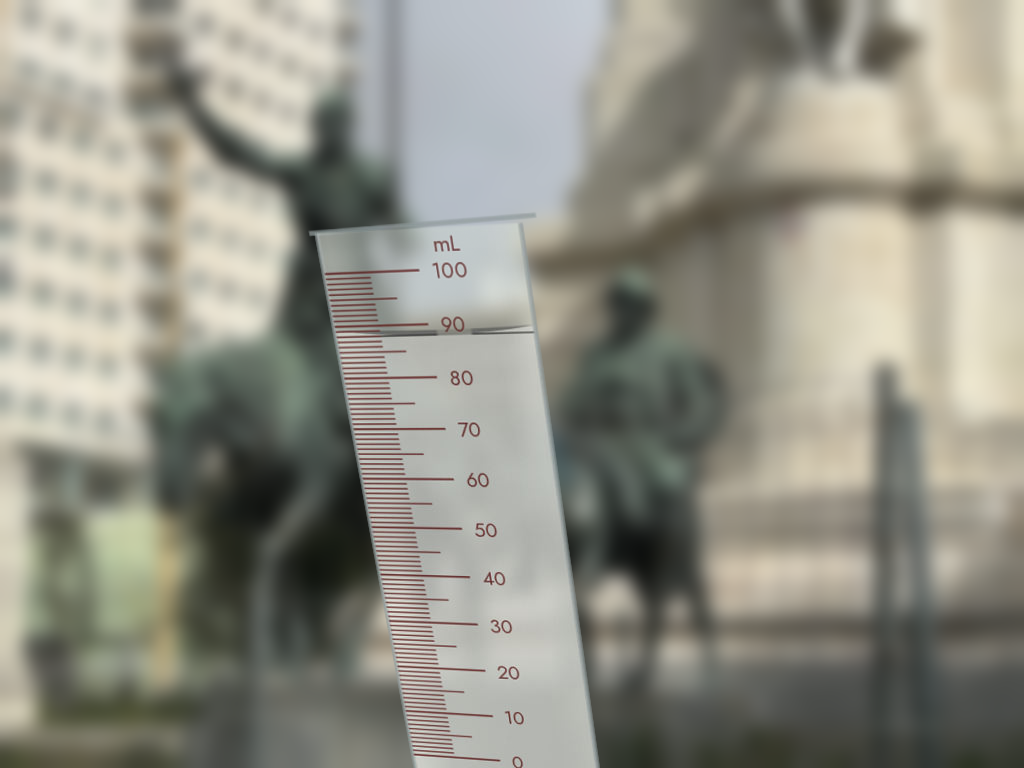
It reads 88,mL
